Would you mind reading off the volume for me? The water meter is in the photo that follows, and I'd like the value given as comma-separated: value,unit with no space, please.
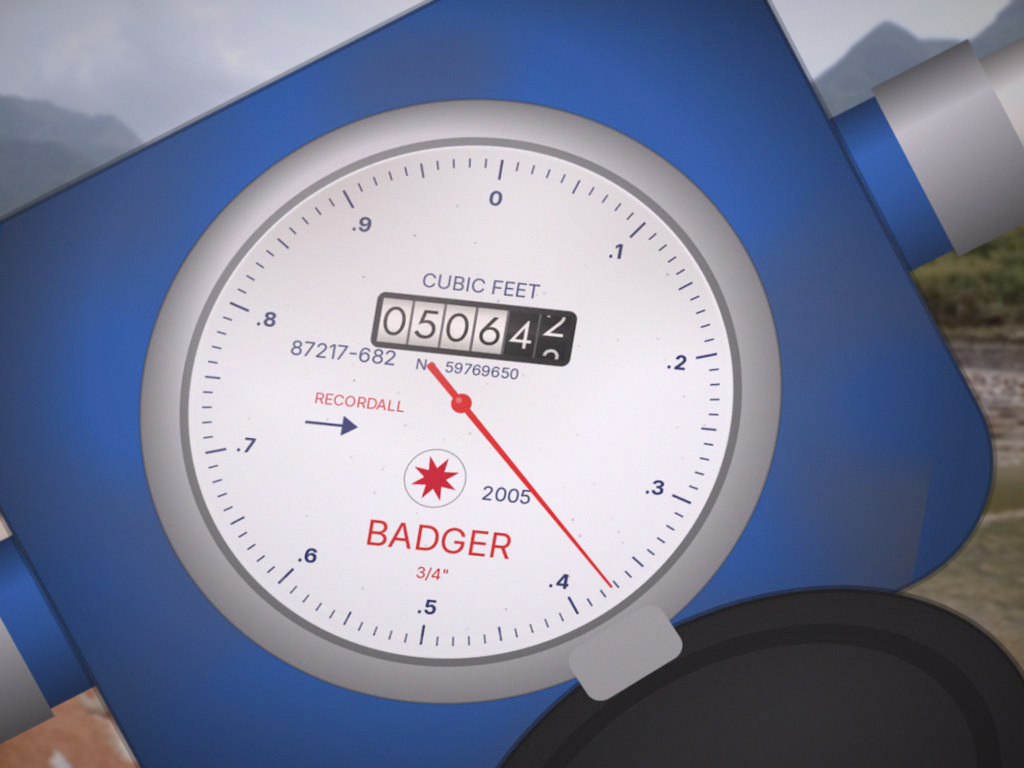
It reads 50642.37,ft³
